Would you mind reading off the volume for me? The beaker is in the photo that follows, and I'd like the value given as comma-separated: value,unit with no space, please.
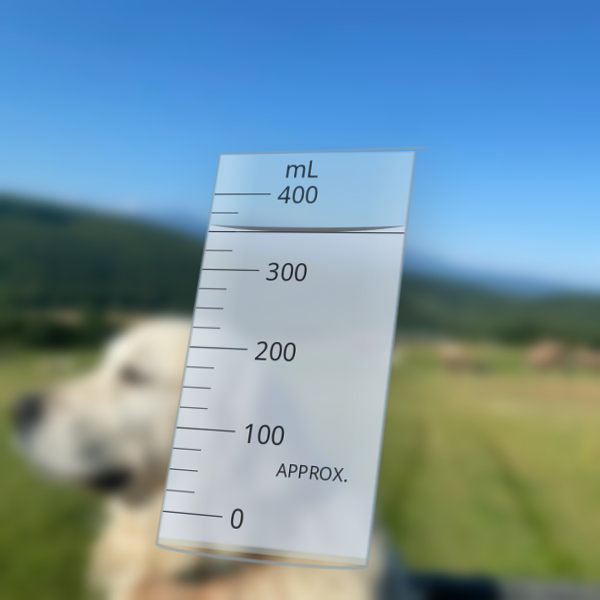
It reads 350,mL
